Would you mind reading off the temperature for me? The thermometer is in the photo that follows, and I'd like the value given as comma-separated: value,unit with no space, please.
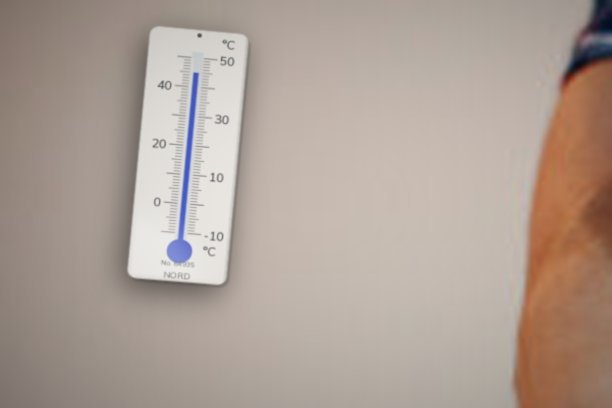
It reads 45,°C
